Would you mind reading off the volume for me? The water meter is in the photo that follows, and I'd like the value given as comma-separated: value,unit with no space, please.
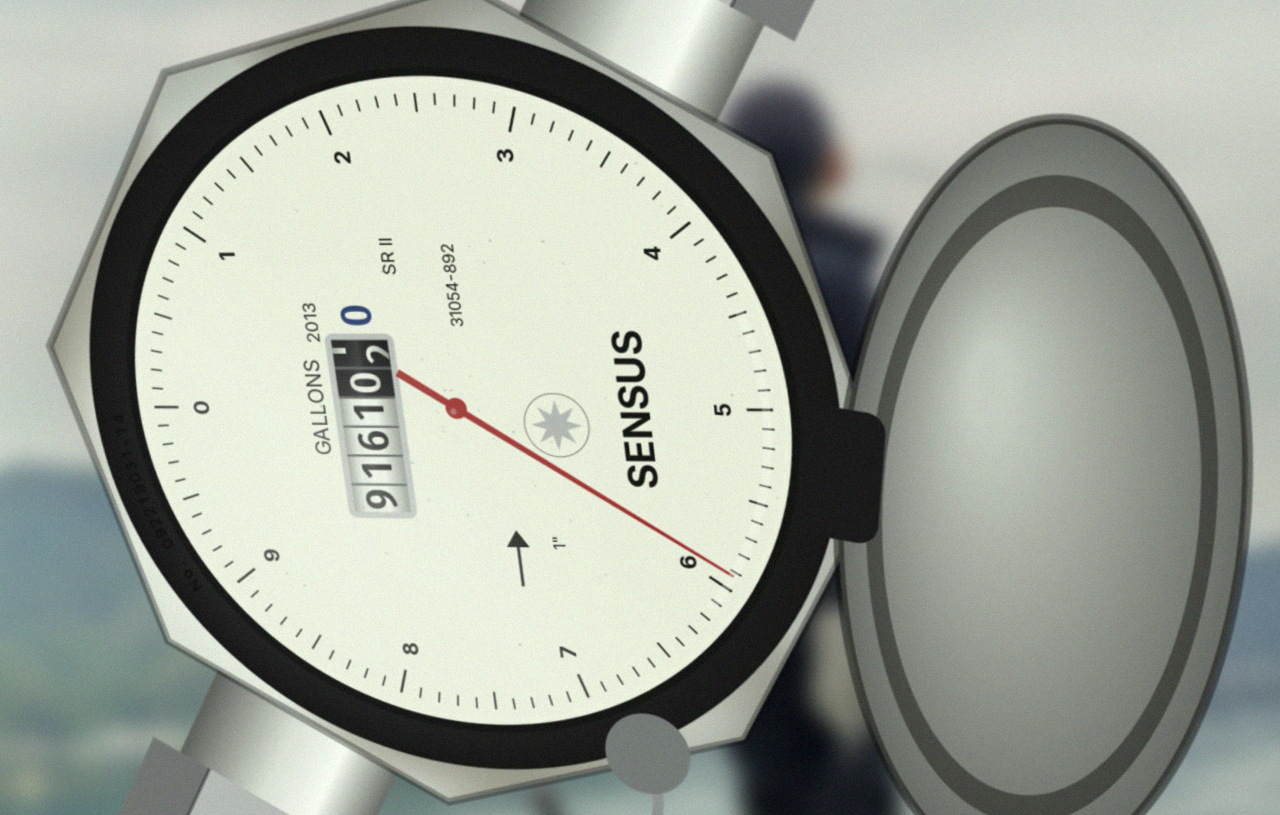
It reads 9161015.9,gal
